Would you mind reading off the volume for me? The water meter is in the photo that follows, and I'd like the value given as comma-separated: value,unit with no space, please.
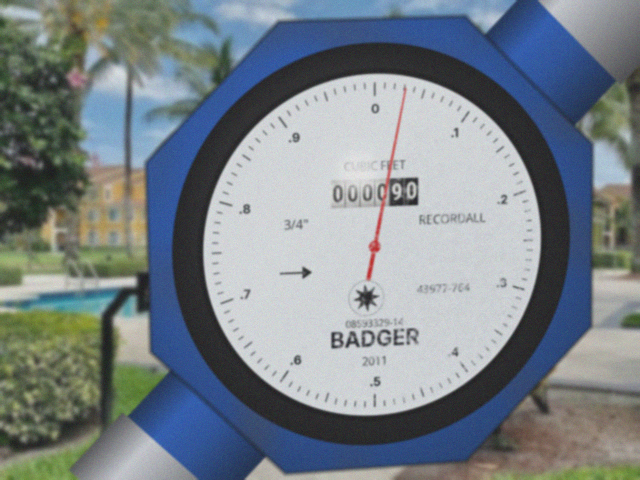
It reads 90.03,ft³
